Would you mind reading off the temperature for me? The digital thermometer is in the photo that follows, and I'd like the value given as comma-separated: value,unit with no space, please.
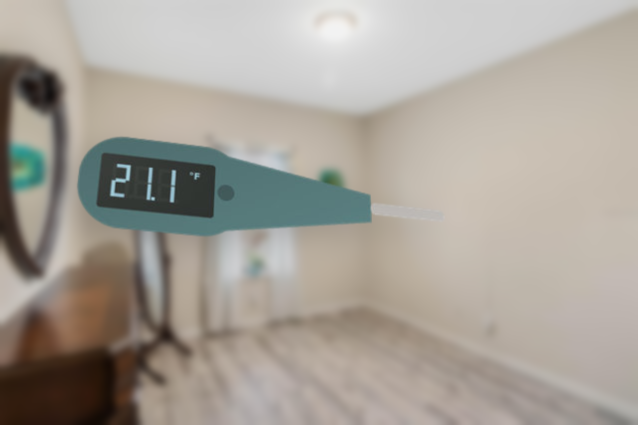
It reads 21.1,°F
